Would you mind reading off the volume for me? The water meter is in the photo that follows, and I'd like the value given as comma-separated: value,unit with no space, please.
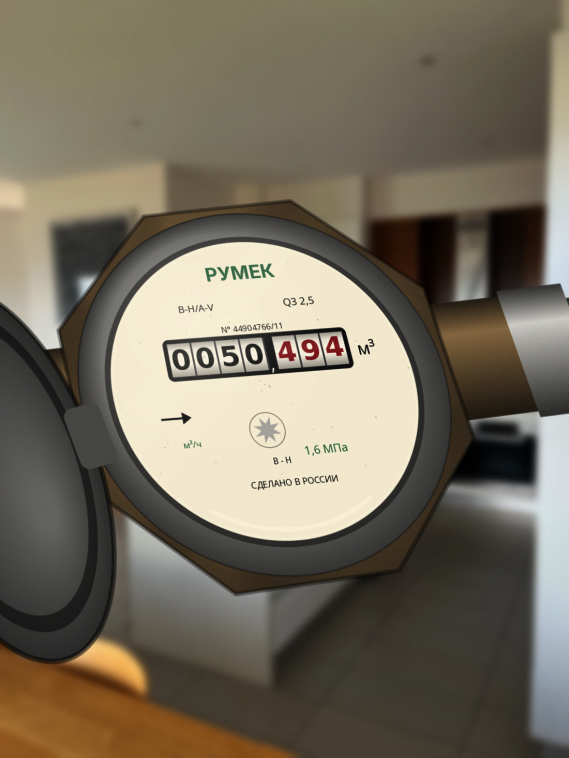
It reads 50.494,m³
